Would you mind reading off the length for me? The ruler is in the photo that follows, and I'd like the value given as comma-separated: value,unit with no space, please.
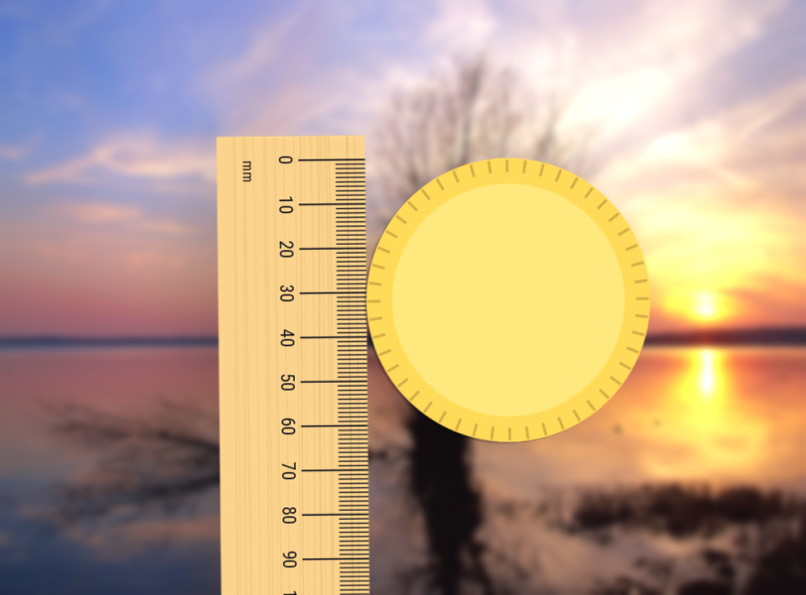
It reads 64,mm
